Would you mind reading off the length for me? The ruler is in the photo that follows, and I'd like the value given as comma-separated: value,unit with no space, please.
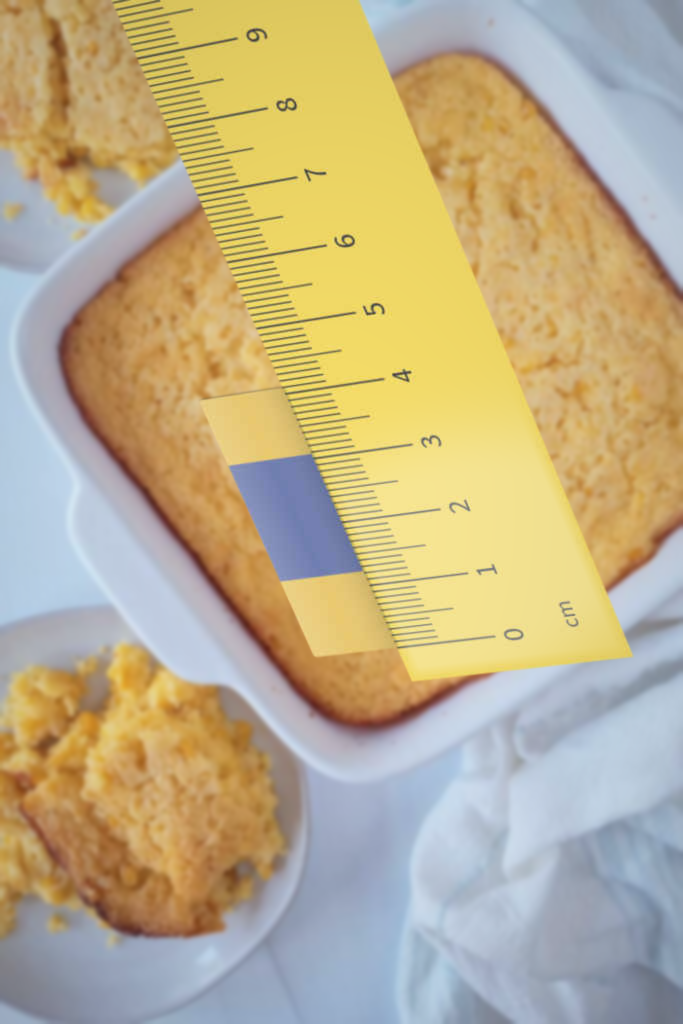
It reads 4.1,cm
